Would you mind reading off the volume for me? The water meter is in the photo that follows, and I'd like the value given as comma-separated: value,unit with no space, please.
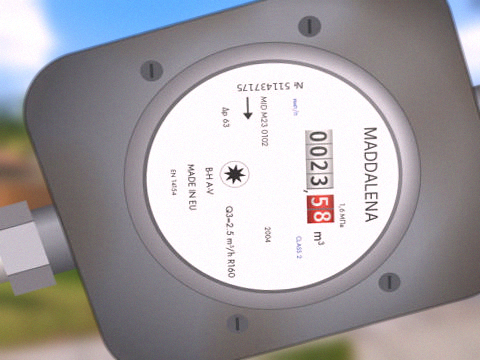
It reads 23.58,m³
